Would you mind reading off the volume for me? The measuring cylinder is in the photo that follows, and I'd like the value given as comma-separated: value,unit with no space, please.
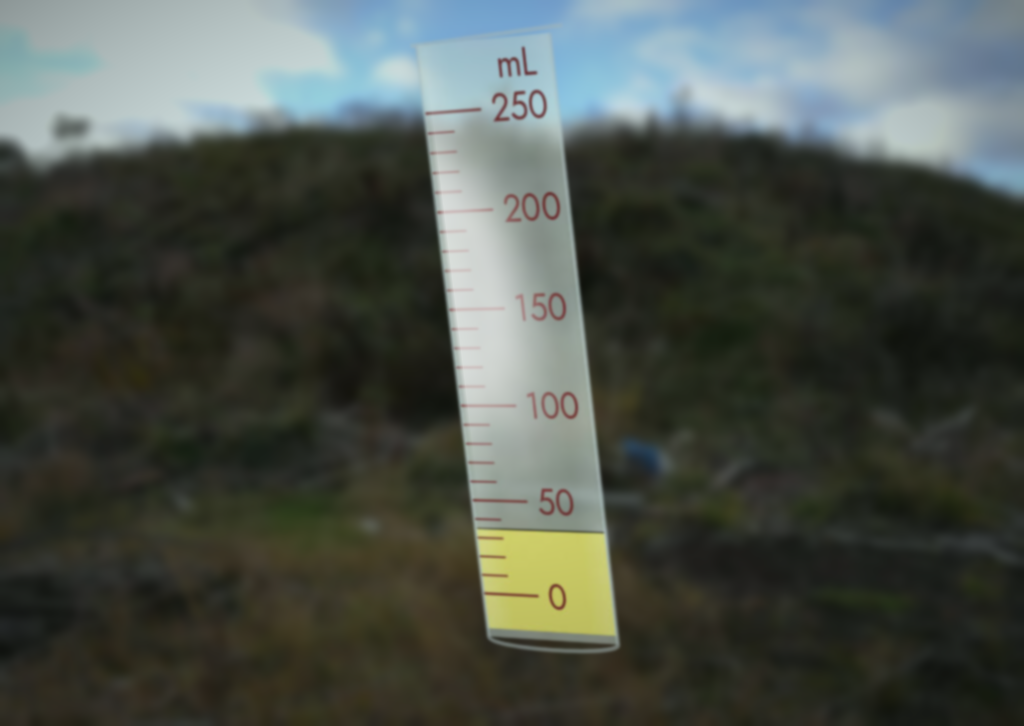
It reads 35,mL
